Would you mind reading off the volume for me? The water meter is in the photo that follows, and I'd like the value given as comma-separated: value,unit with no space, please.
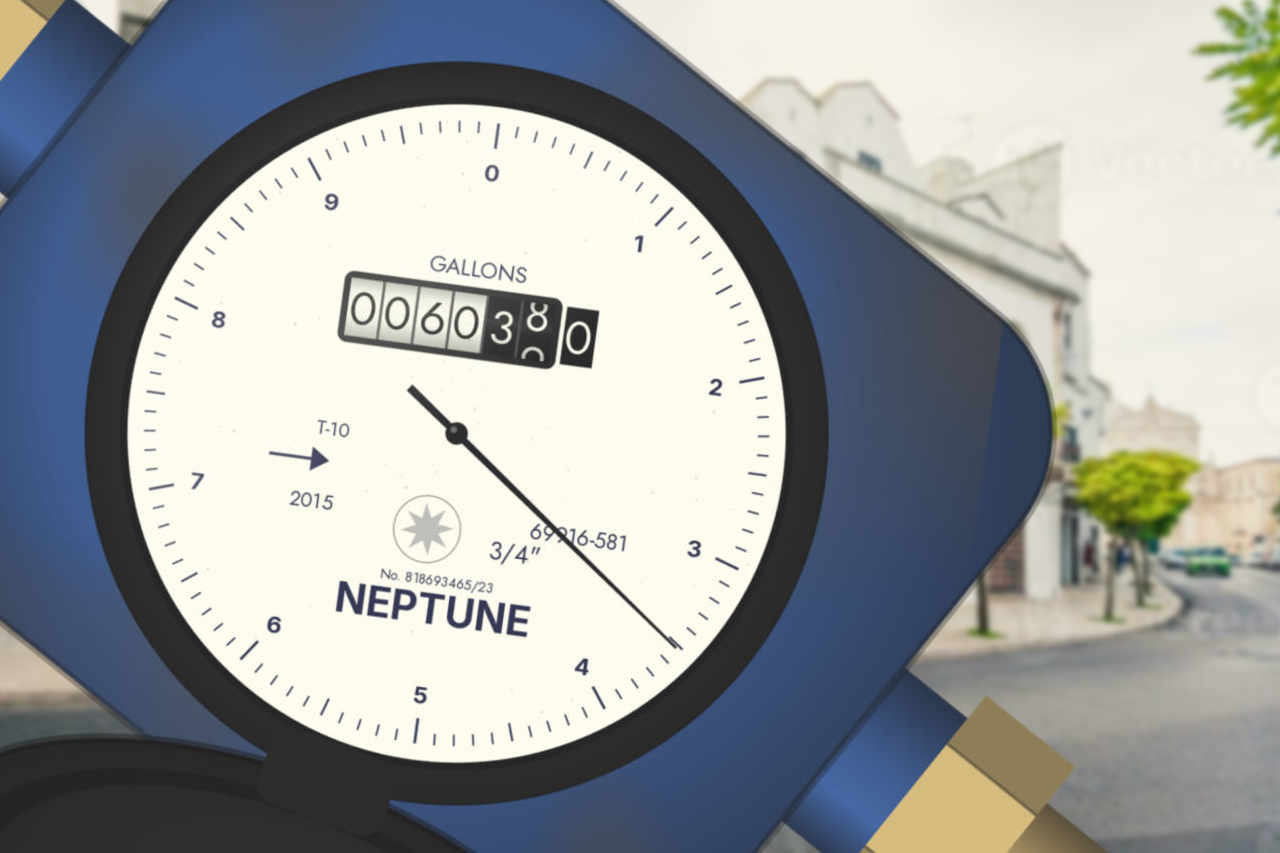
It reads 60383.5,gal
